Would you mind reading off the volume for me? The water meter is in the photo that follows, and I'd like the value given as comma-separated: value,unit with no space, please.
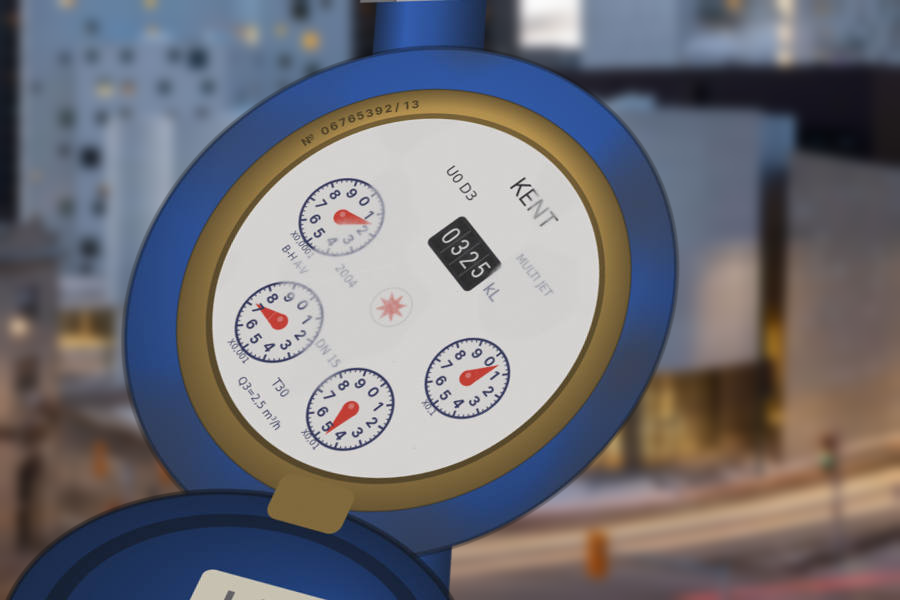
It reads 325.0471,kL
